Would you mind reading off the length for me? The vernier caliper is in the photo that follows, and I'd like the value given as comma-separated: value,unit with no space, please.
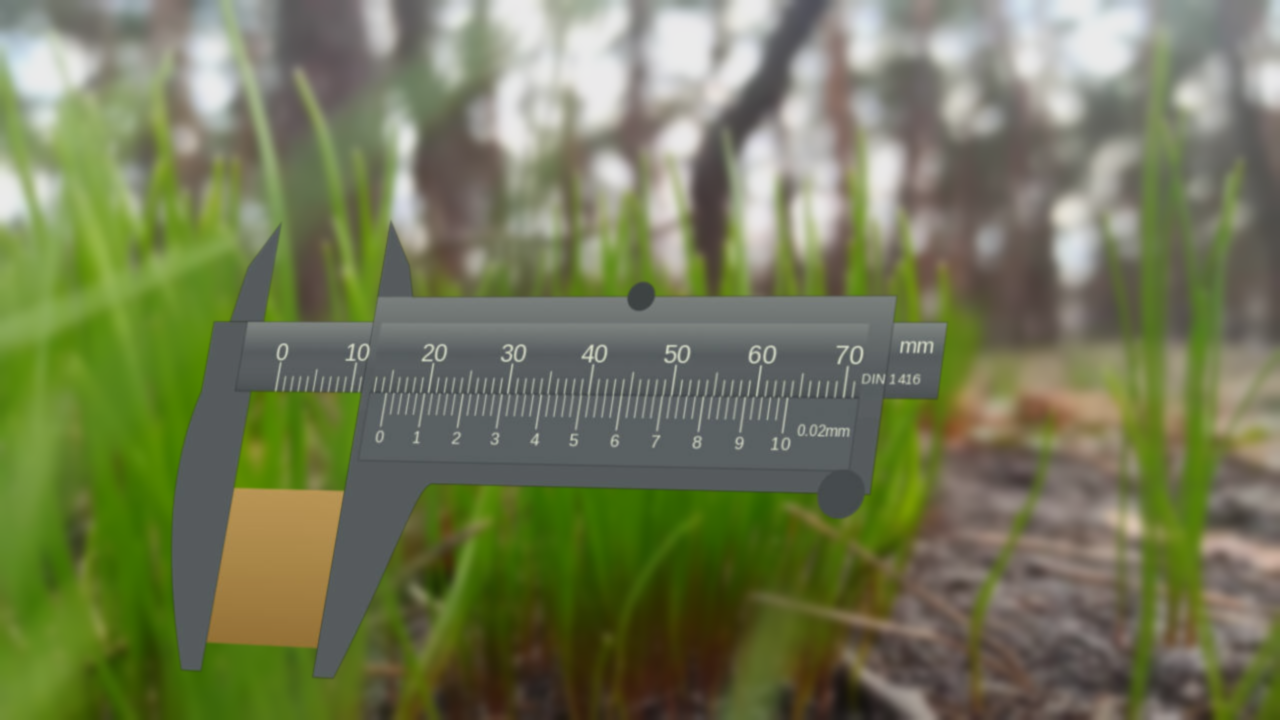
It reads 14.6,mm
